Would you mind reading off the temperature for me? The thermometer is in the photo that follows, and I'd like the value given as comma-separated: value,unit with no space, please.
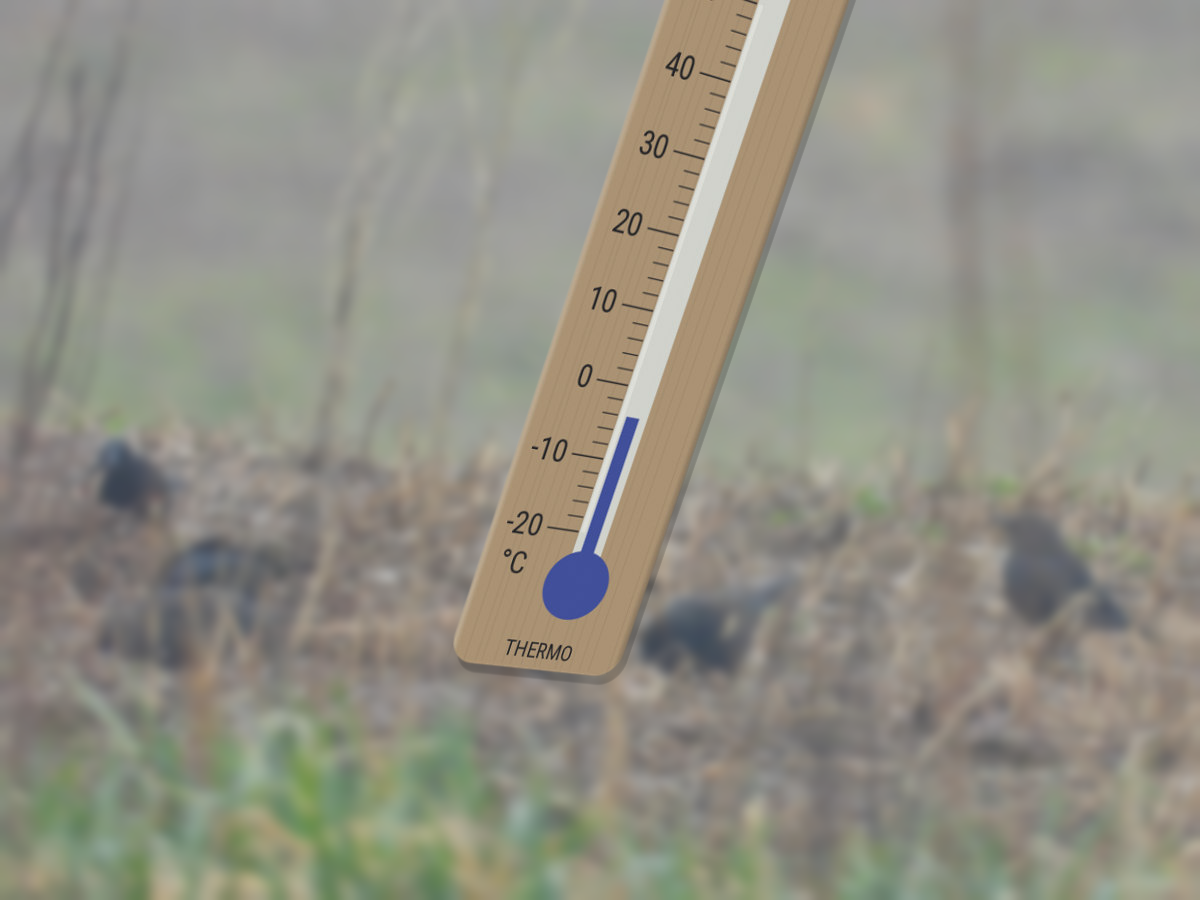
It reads -4,°C
